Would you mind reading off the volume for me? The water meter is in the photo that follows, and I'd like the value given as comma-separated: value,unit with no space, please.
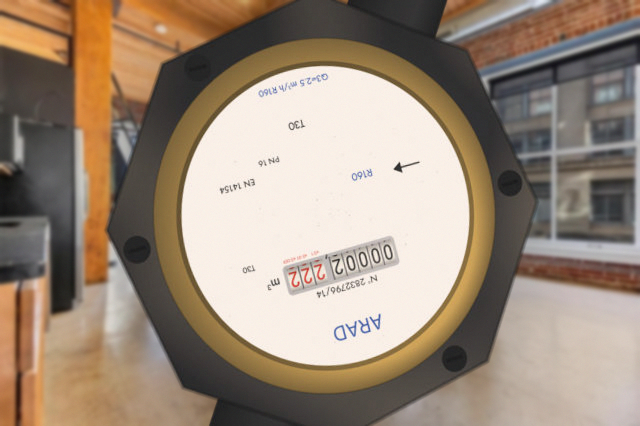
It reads 2.222,m³
